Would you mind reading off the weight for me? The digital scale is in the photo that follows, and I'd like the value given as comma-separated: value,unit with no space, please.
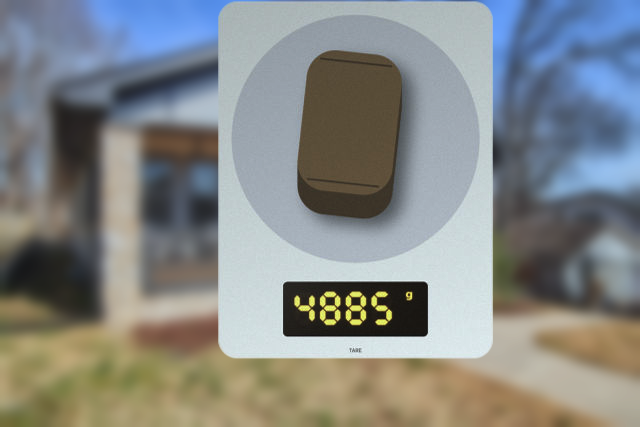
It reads 4885,g
